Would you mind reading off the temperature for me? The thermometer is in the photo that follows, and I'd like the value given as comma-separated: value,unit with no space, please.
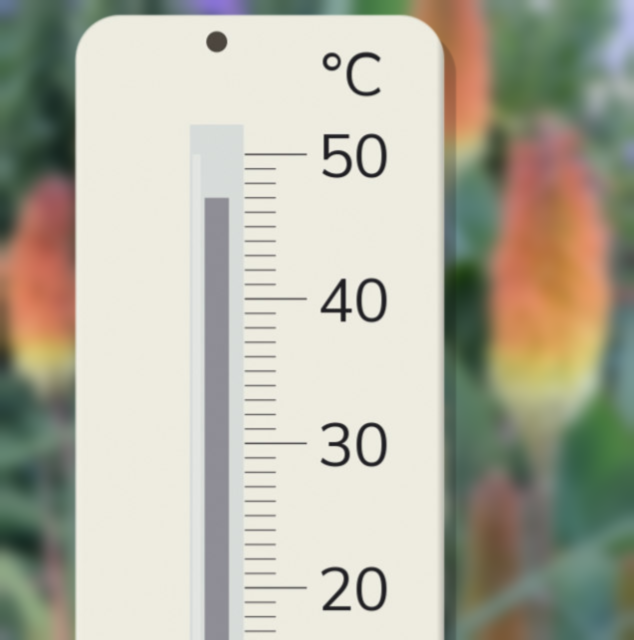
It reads 47,°C
